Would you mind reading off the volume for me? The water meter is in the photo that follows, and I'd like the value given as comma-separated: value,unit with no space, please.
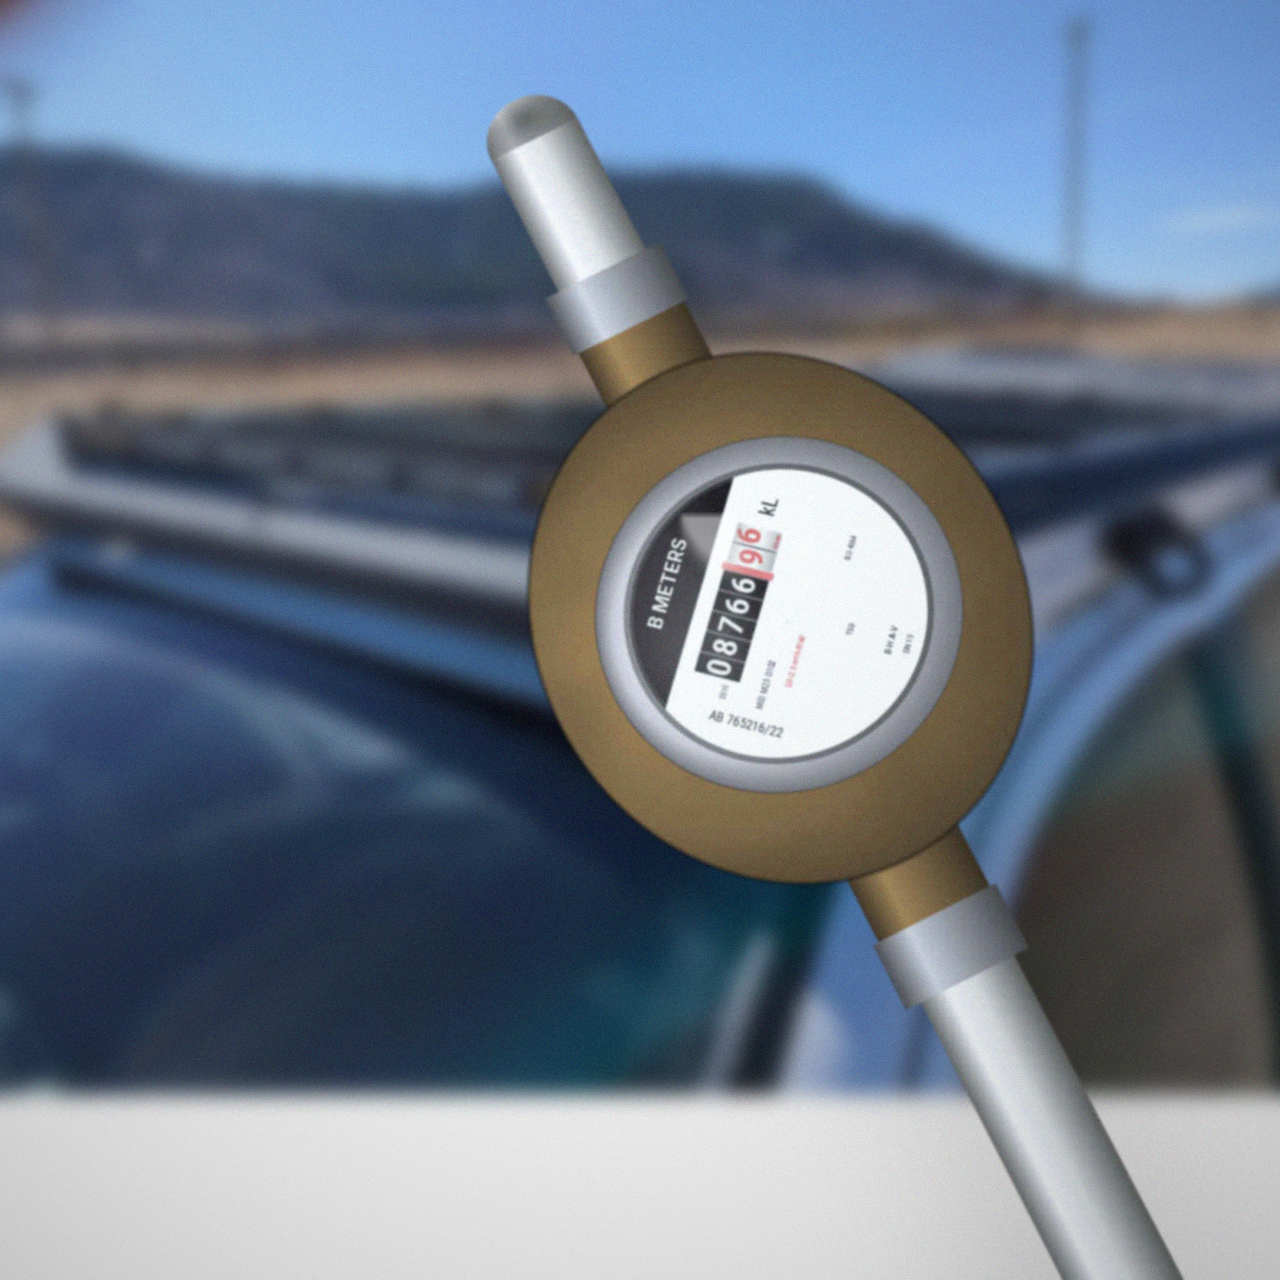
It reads 8766.96,kL
